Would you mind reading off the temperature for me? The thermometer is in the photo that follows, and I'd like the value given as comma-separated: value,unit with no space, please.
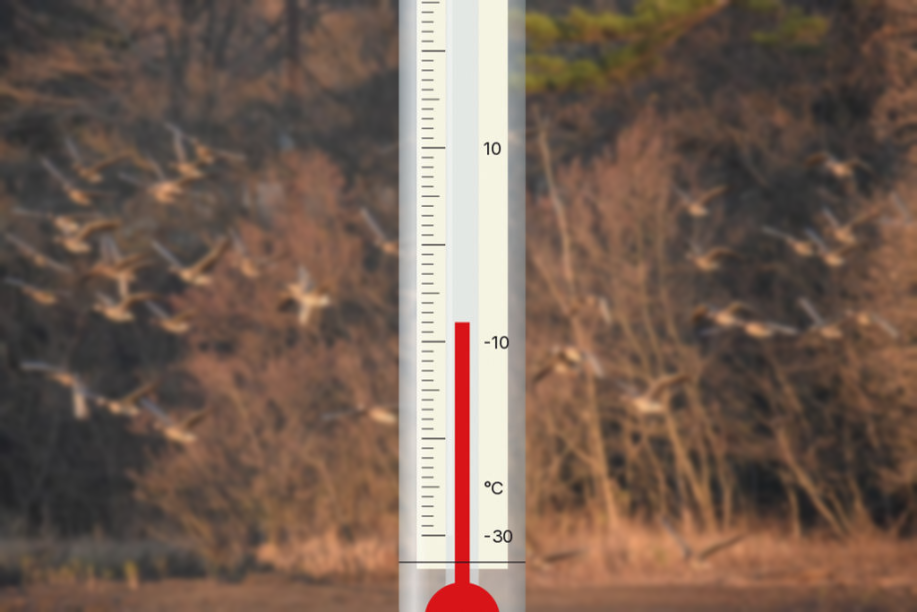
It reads -8,°C
